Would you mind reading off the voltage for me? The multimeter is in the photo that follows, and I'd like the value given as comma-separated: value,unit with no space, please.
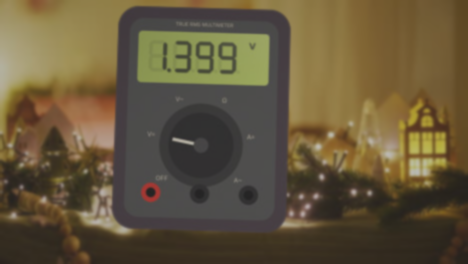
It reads 1.399,V
